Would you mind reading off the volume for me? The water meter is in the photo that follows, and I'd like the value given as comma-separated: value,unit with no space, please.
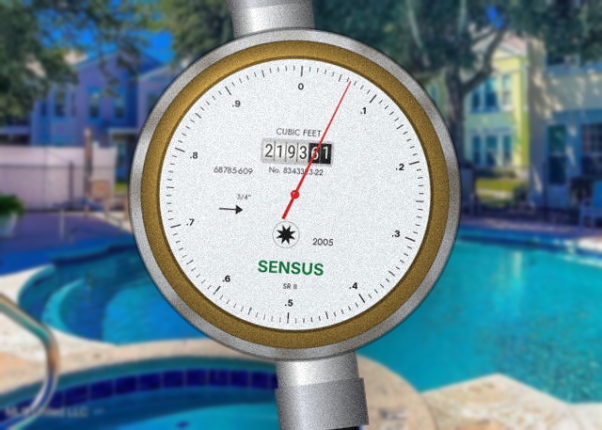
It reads 219361.06,ft³
